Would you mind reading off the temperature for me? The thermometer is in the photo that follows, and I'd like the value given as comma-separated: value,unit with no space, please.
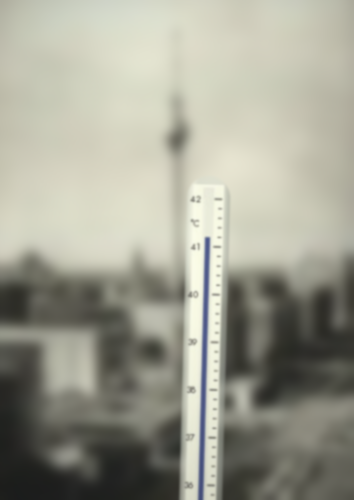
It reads 41.2,°C
